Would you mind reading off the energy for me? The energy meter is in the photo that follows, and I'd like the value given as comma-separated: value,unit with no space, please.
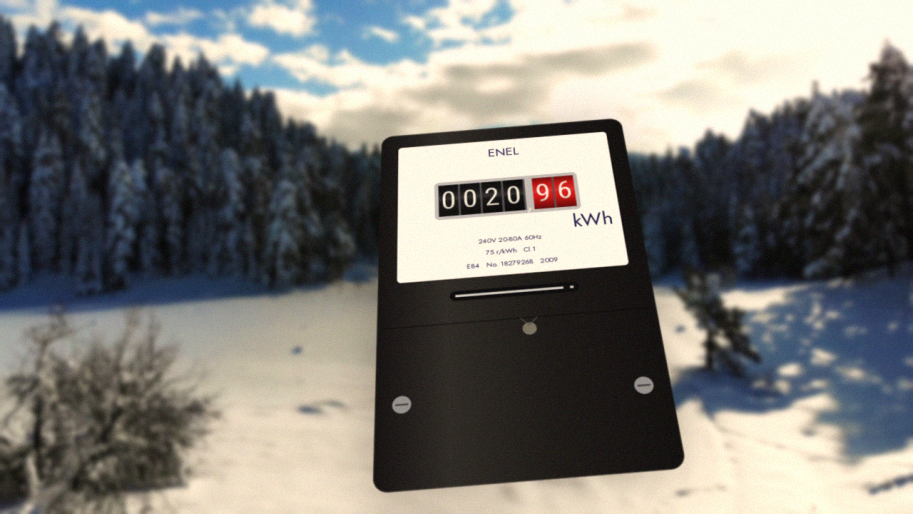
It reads 20.96,kWh
